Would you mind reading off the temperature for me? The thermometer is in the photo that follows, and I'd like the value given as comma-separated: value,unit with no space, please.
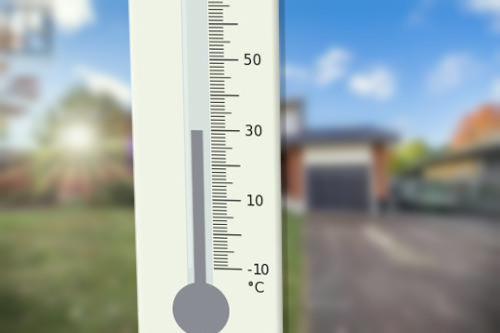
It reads 30,°C
